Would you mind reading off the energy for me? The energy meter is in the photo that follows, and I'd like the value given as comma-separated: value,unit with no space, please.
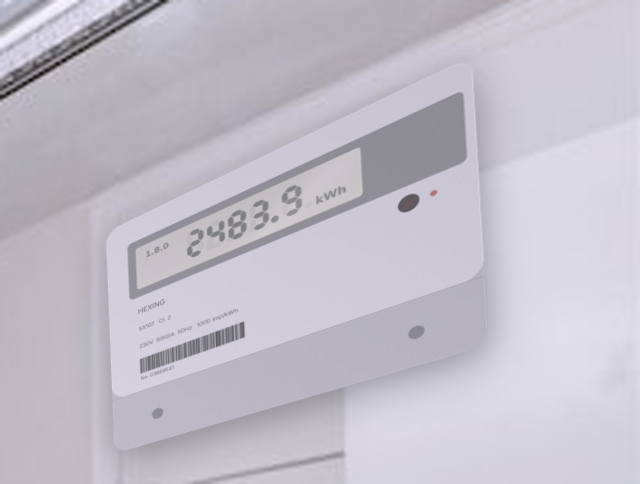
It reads 2483.9,kWh
